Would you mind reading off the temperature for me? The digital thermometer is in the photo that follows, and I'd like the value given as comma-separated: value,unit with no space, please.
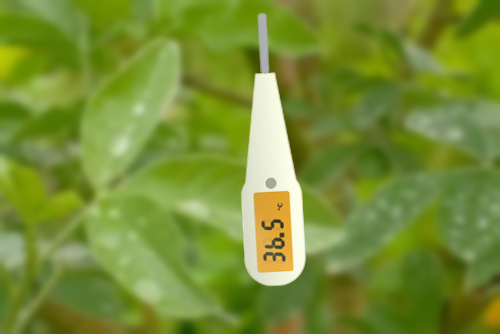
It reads 36.5,°C
